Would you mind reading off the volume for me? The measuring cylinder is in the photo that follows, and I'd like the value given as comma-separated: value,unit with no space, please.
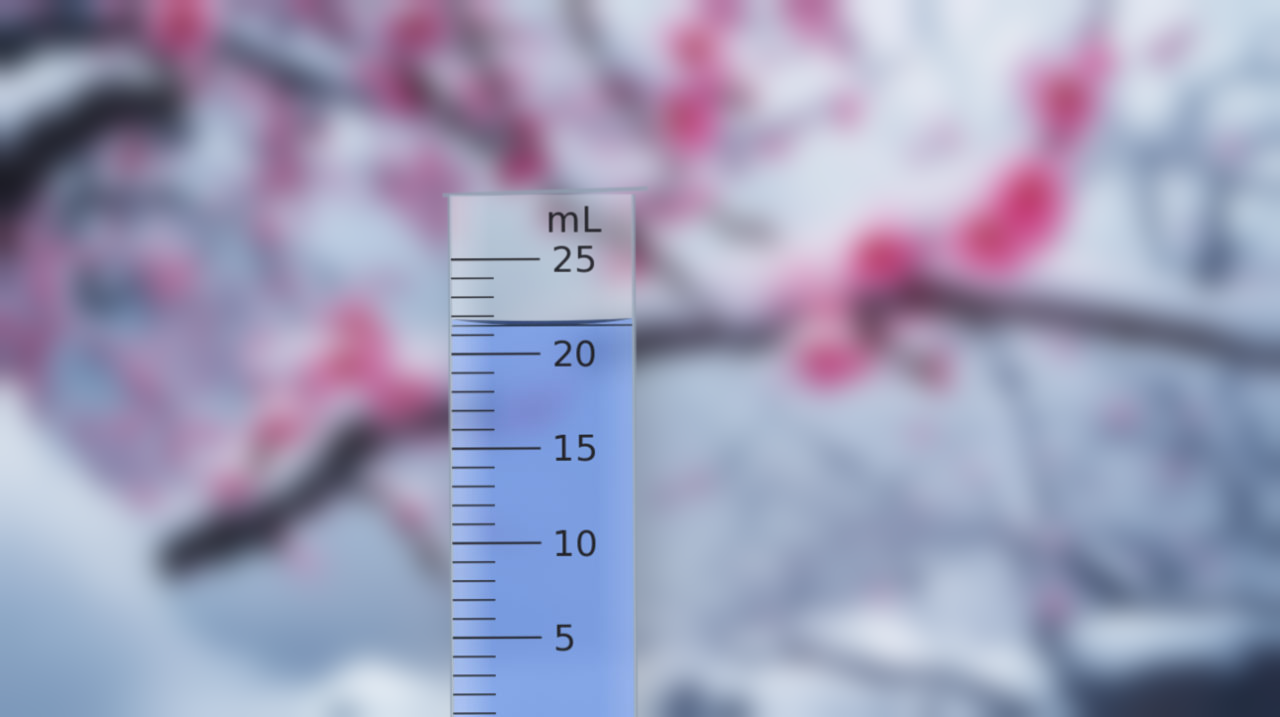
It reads 21.5,mL
